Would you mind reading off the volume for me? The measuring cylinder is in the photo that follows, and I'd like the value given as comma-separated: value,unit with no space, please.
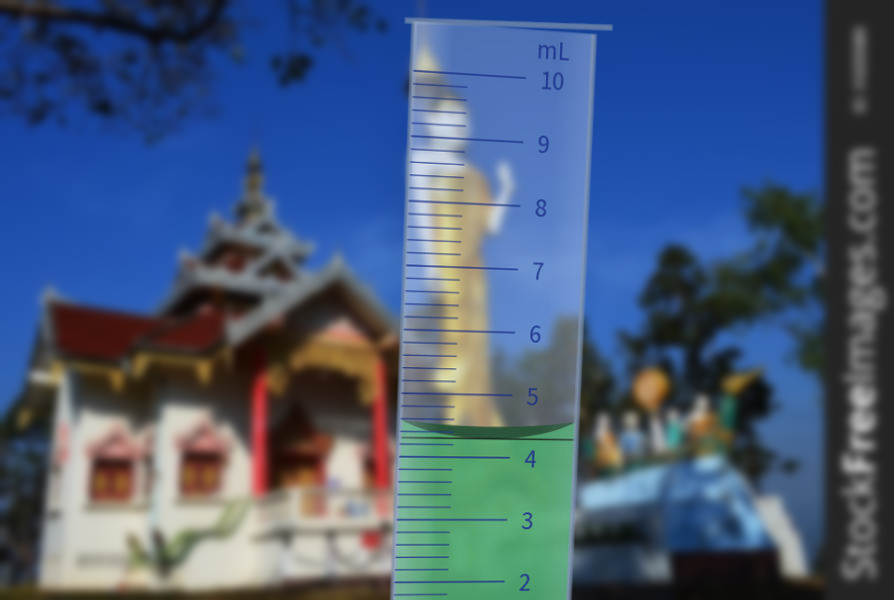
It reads 4.3,mL
